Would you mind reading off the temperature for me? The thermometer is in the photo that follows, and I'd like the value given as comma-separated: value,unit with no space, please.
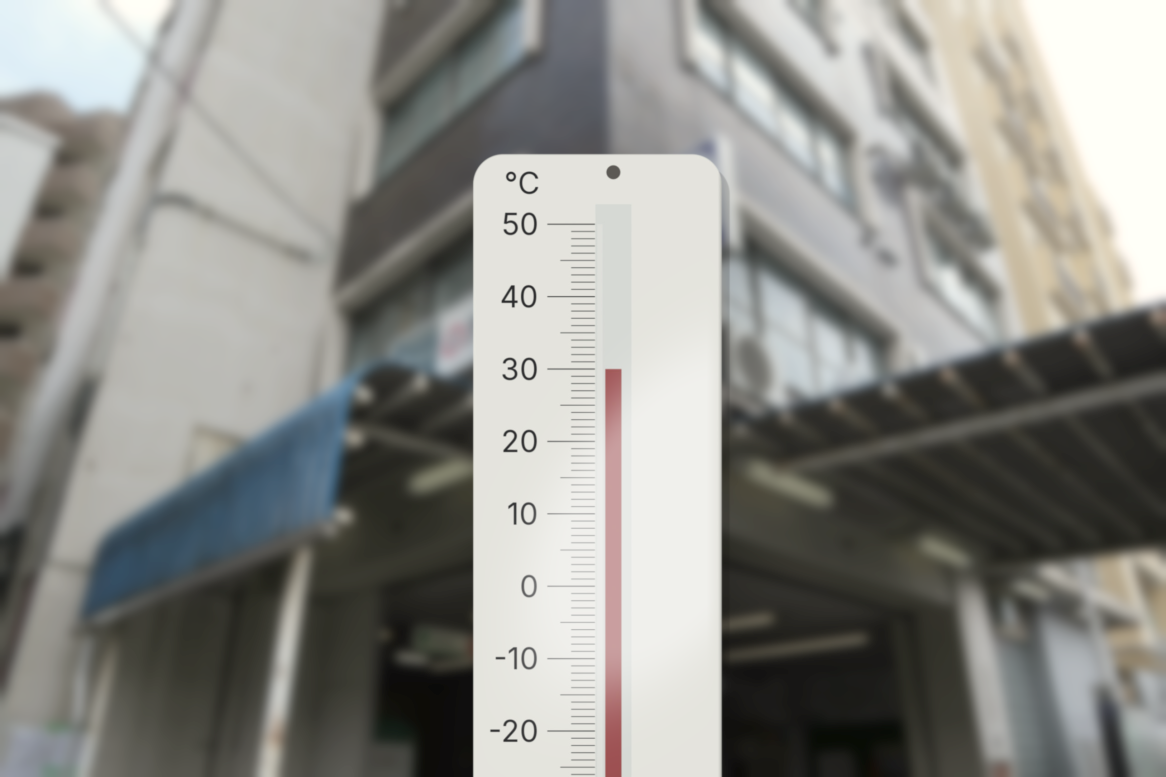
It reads 30,°C
